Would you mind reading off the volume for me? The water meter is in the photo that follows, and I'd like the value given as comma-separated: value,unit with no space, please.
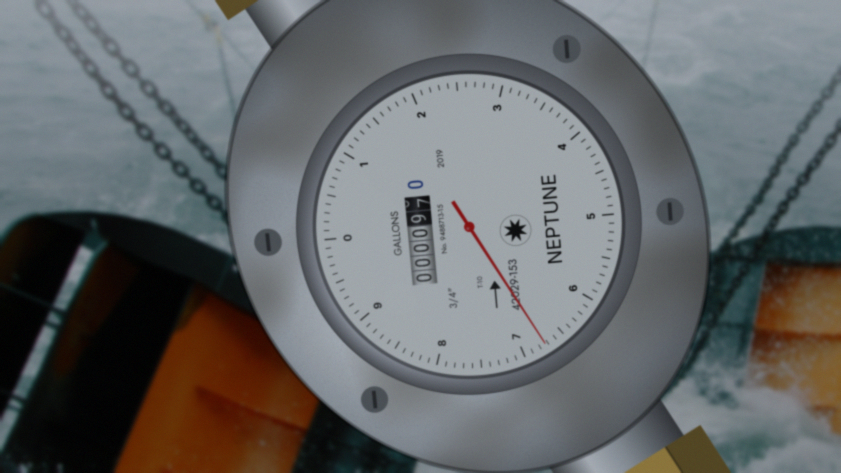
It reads 966.7,gal
